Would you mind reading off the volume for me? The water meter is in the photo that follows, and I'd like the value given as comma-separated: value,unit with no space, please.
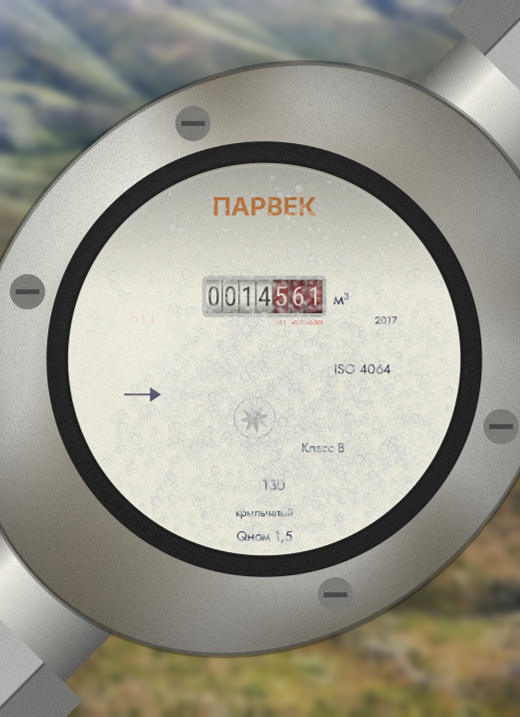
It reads 14.561,m³
